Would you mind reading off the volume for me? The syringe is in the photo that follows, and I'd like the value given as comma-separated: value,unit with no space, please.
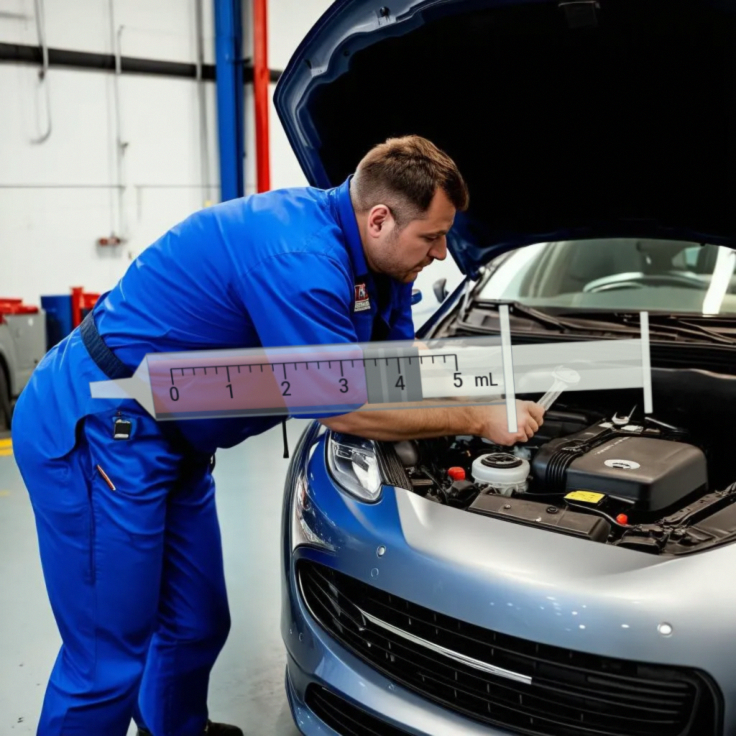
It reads 3.4,mL
